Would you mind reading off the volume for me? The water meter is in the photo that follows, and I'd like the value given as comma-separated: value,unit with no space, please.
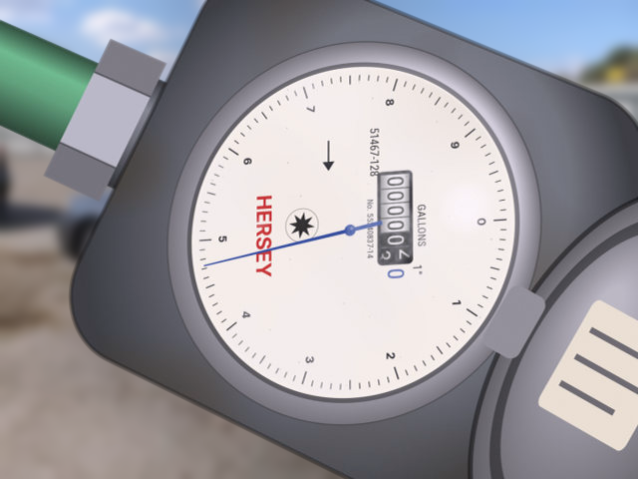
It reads 24.7,gal
